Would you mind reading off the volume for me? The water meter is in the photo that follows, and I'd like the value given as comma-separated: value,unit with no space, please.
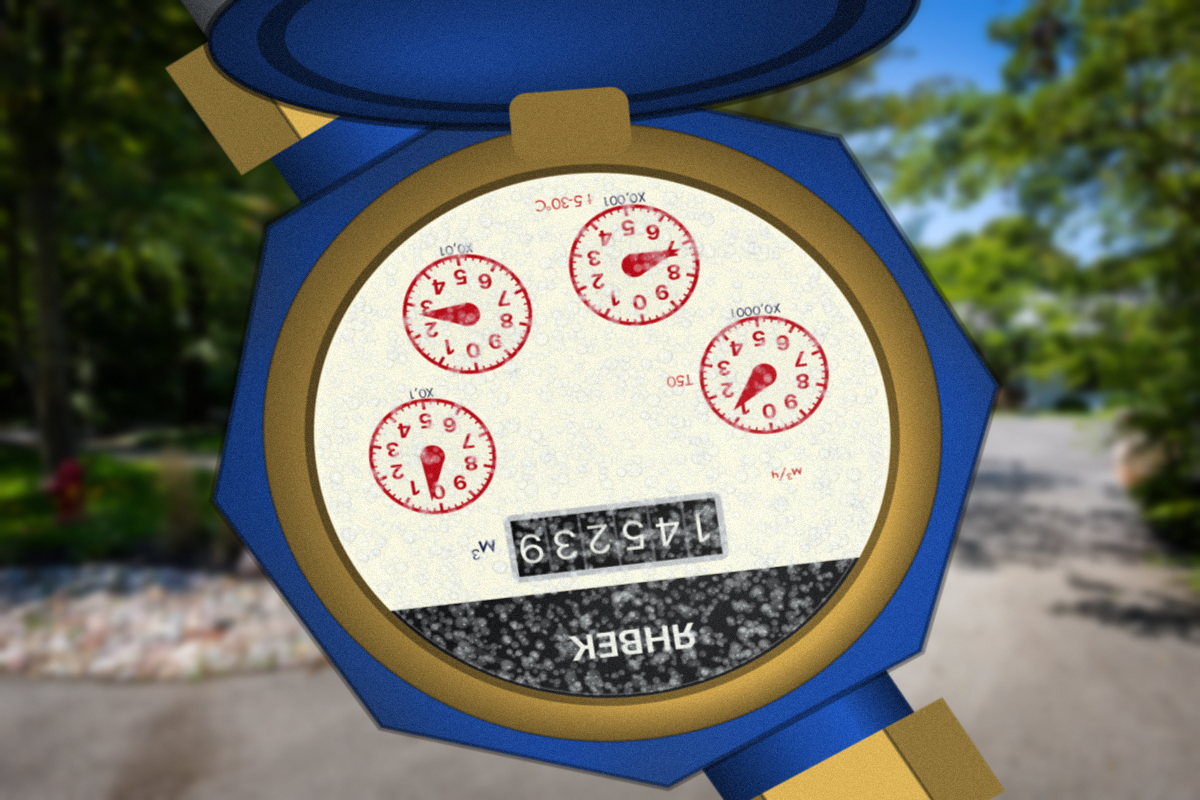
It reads 145239.0271,m³
